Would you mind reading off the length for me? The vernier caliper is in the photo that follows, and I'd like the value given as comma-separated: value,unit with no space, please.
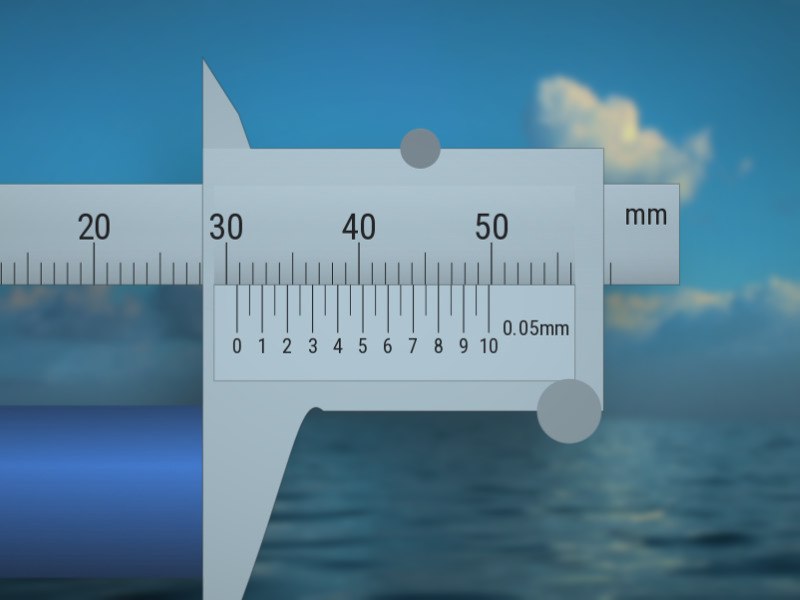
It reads 30.8,mm
